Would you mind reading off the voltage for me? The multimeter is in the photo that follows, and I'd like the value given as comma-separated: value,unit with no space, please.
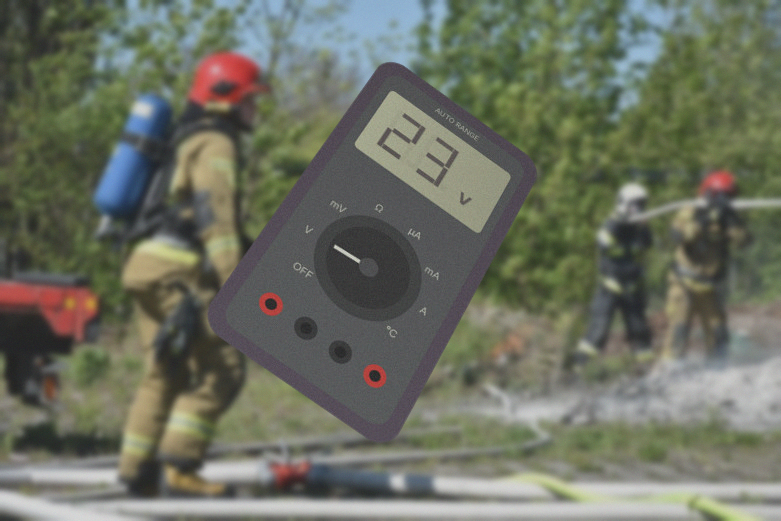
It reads 23,V
